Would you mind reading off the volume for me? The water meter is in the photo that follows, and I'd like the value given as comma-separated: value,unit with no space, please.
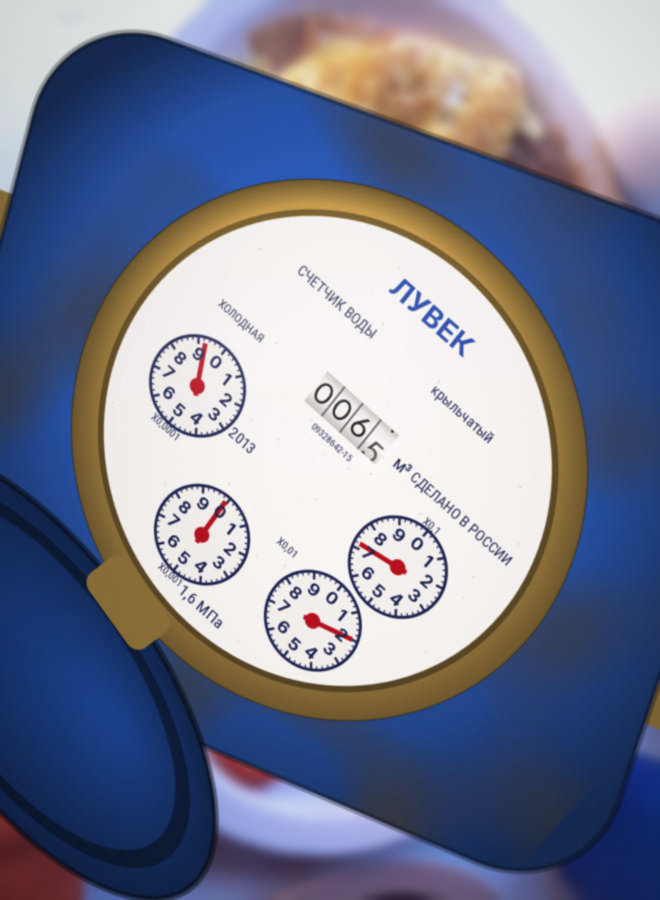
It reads 64.7199,m³
